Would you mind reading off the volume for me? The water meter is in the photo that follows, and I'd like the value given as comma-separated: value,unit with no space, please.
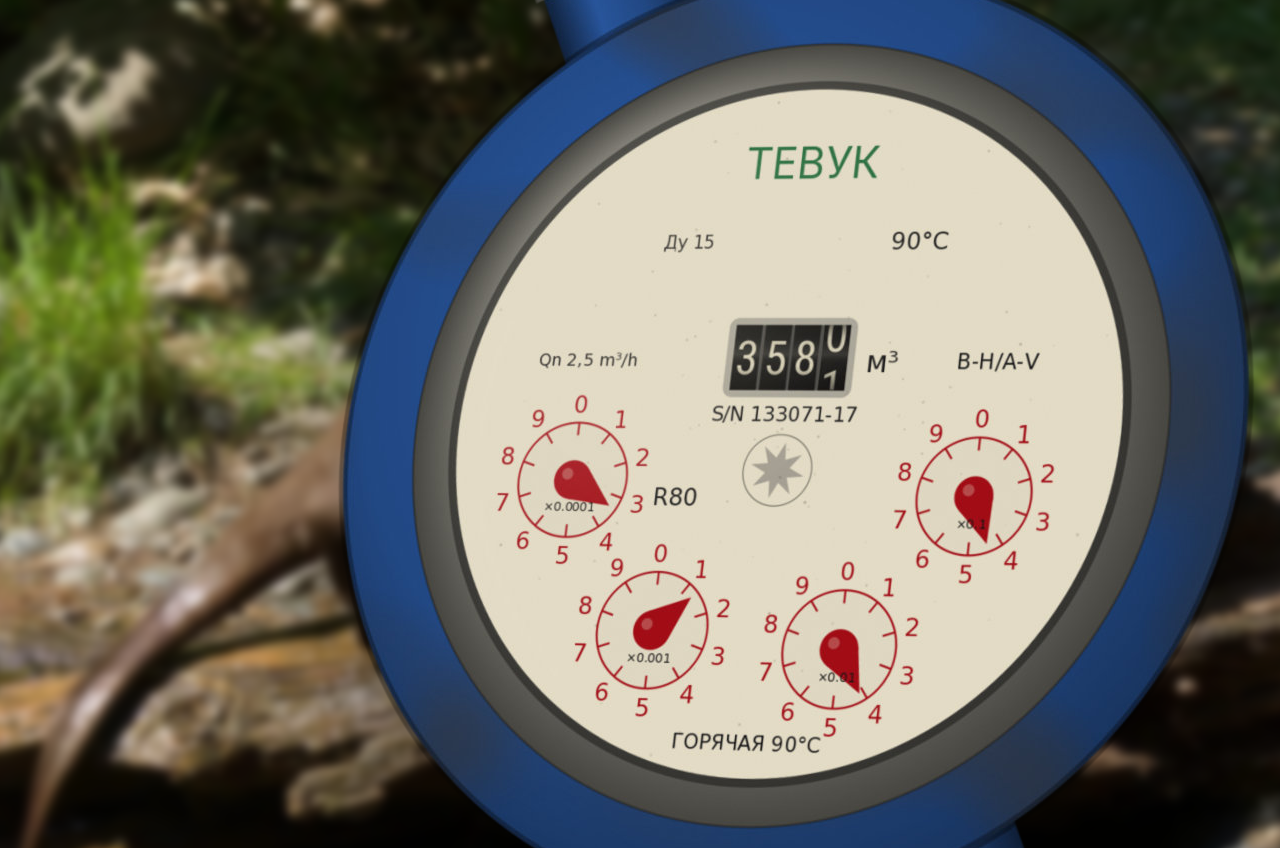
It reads 3580.4413,m³
